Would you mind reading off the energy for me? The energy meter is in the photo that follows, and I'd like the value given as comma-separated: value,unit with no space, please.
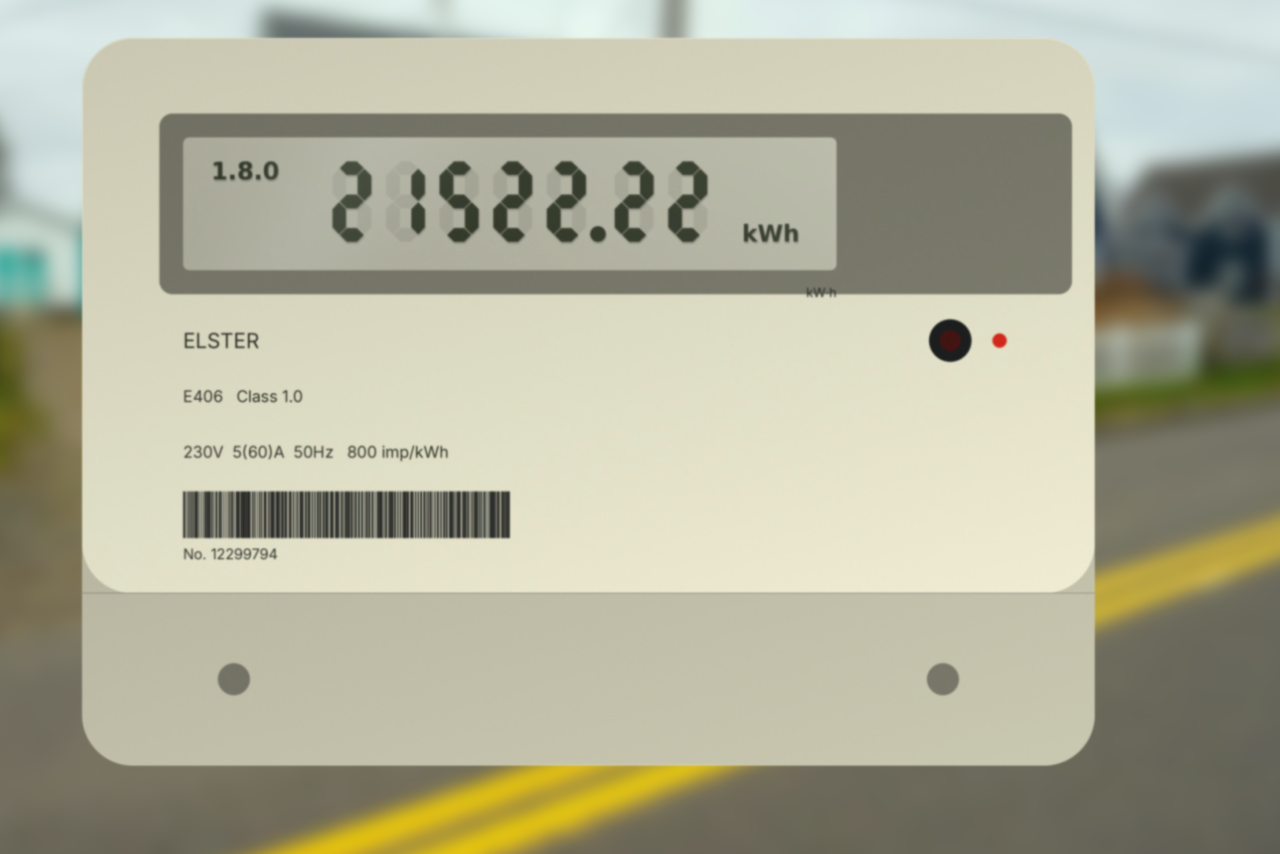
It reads 21522.22,kWh
